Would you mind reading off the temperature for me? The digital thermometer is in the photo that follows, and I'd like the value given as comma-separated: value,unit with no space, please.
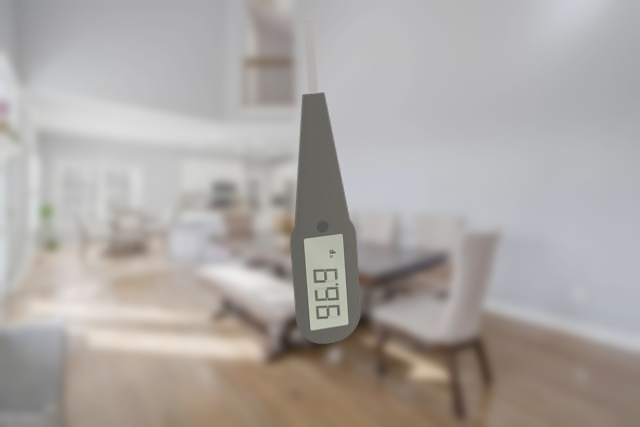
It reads 96.9,°F
